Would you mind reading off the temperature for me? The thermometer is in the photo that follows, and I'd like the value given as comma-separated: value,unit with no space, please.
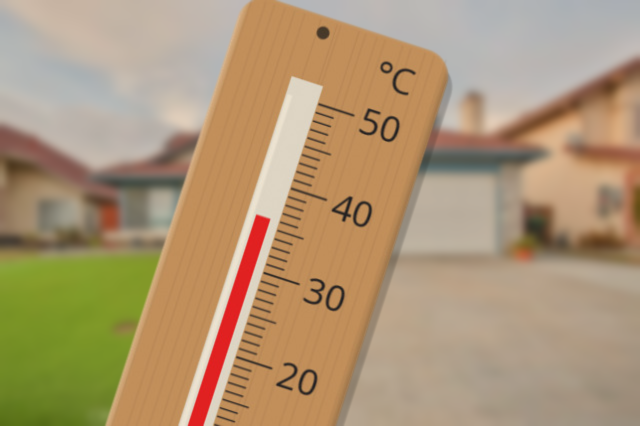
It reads 36,°C
